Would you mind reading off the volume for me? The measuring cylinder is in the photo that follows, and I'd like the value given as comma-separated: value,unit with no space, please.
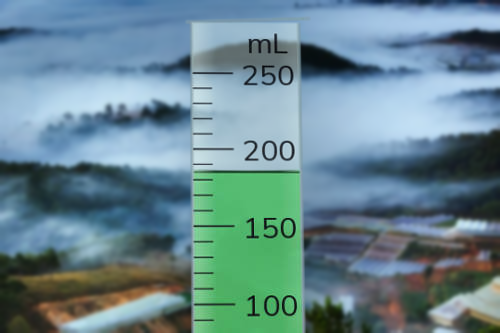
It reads 185,mL
